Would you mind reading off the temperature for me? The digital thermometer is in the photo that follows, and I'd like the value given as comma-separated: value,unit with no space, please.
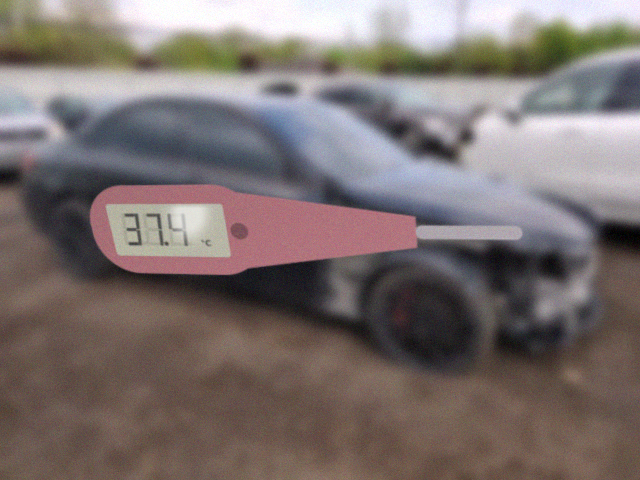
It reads 37.4,°C
